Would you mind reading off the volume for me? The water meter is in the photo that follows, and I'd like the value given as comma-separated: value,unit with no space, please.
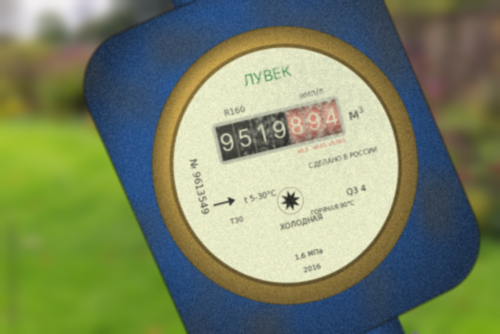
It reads 9519.894,m³
